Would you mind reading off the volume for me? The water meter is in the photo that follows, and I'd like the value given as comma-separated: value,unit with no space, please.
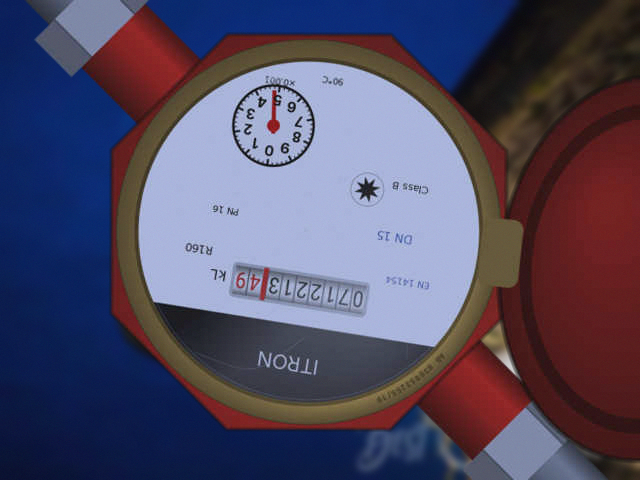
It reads 712213.494,kL
